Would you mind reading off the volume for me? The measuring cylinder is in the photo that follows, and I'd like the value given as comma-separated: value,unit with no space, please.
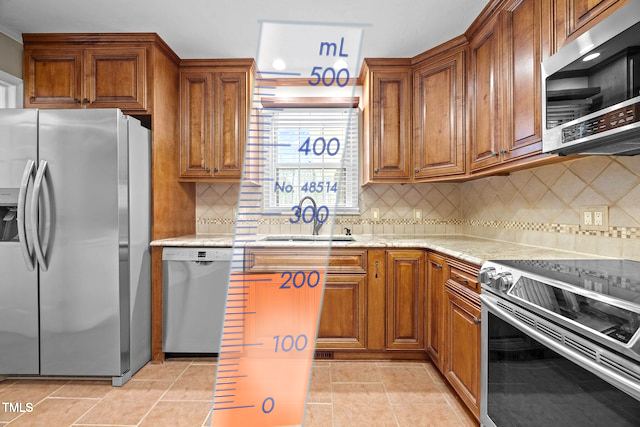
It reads 210,mL
